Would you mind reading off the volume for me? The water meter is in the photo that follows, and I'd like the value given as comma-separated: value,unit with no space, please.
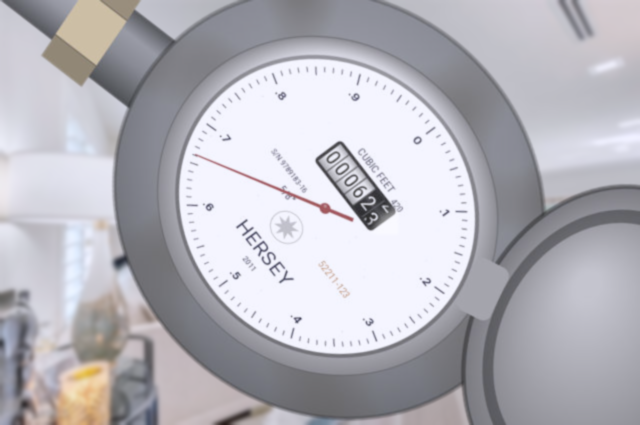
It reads 622.66,ft³
